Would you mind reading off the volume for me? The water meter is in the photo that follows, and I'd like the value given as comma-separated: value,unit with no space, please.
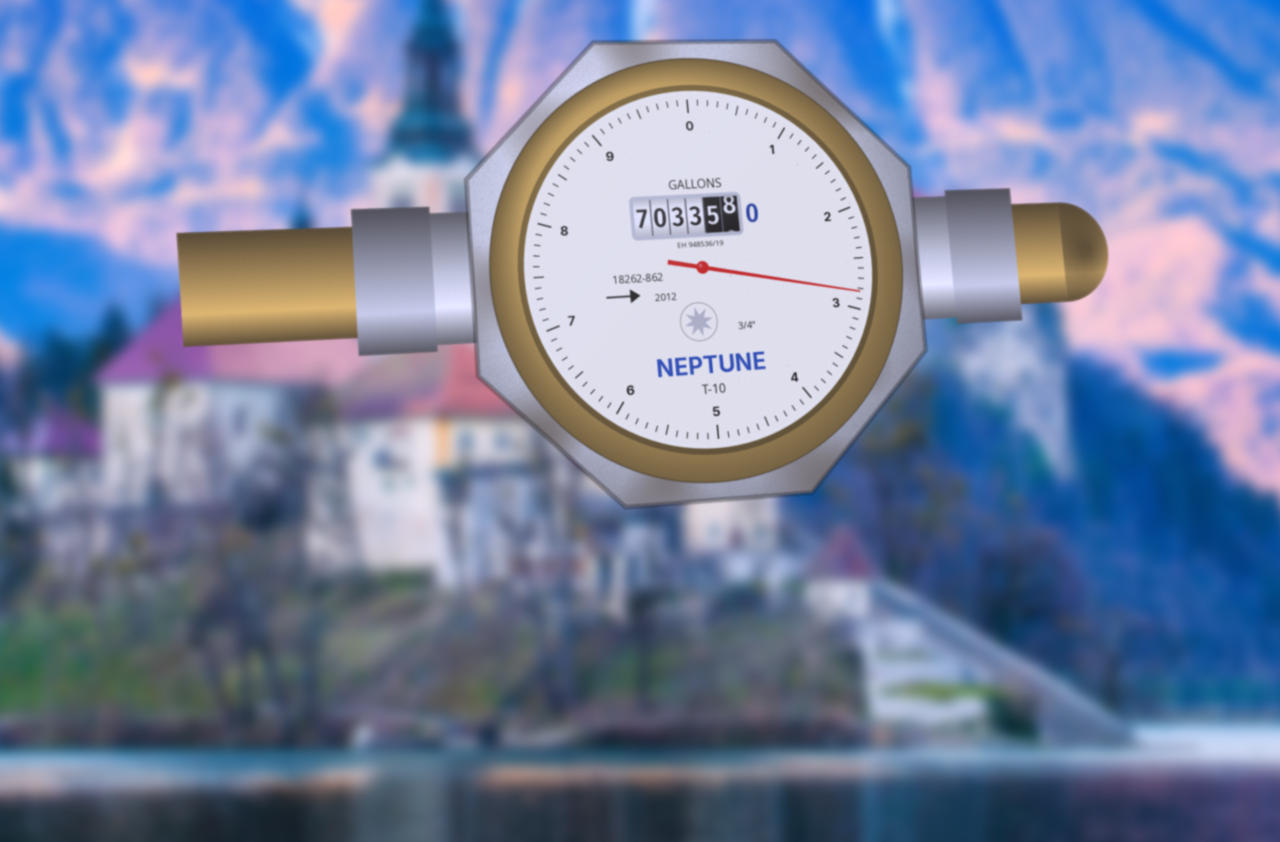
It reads 7033582.8,gal
